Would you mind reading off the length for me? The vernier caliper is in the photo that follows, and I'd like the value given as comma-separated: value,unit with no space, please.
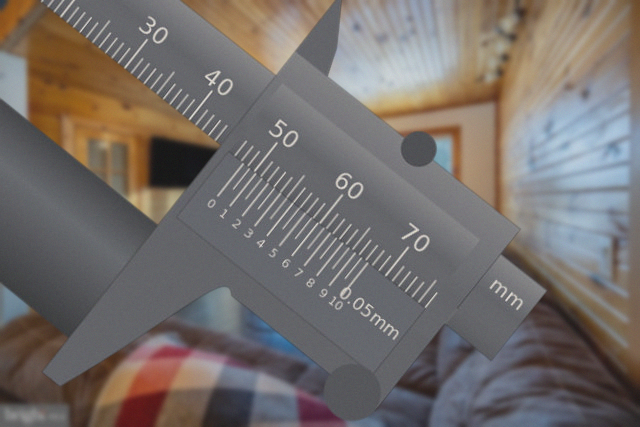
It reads 48.4,mm
